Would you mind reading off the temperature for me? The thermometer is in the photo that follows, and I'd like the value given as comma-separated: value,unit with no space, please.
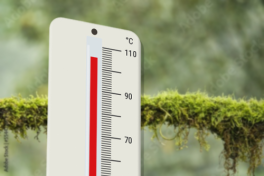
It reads 105,°C
